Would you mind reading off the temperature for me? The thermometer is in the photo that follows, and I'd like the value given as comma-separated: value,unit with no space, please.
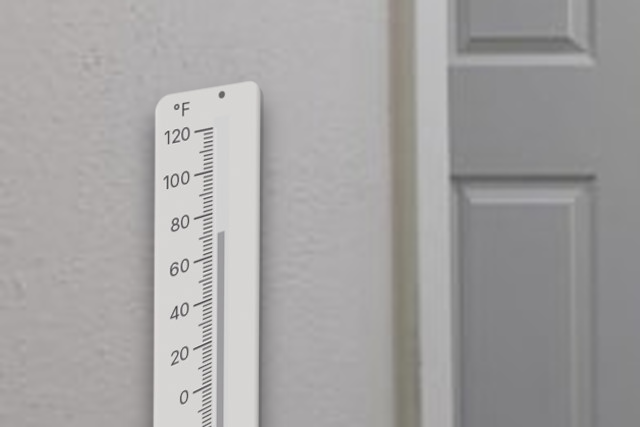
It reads 70,°F
